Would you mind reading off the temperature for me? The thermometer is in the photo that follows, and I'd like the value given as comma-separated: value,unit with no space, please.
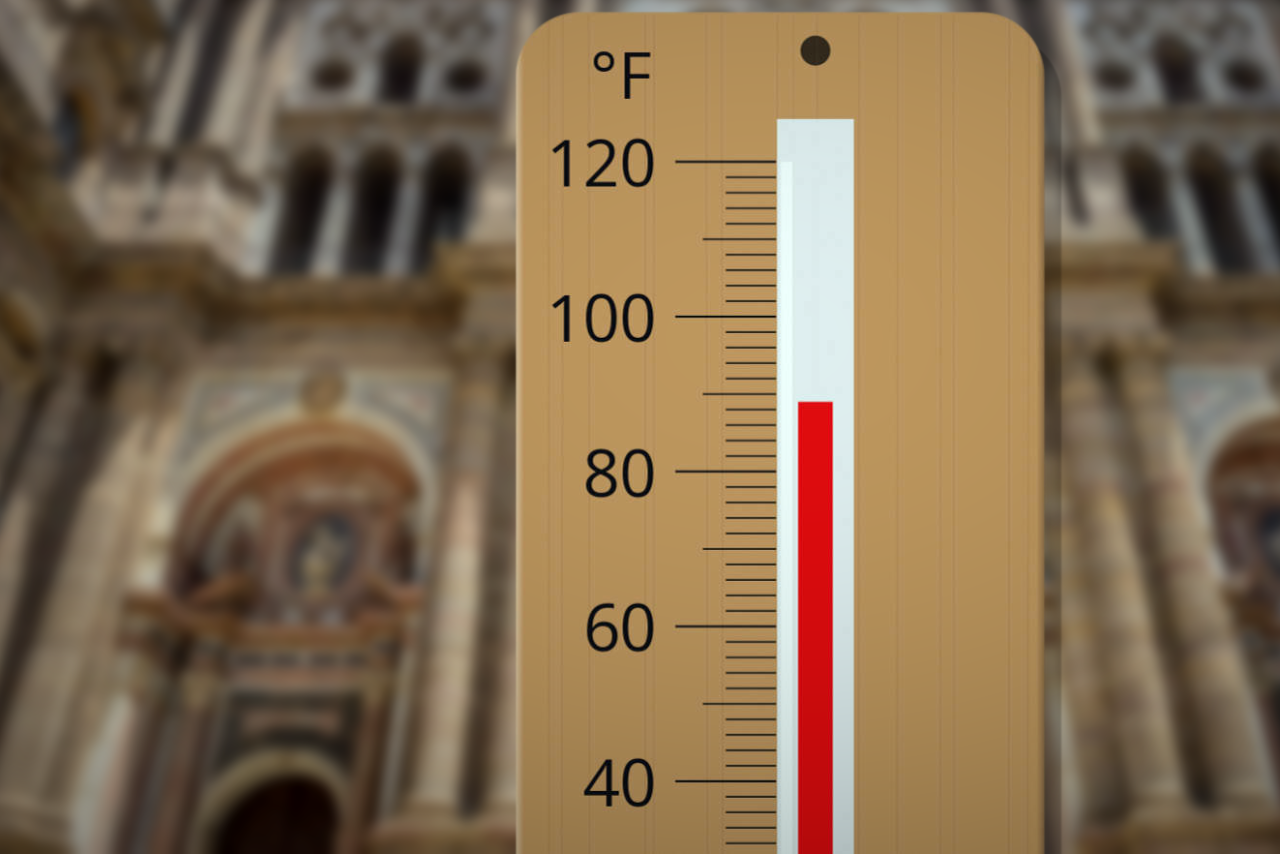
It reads 89,°F
